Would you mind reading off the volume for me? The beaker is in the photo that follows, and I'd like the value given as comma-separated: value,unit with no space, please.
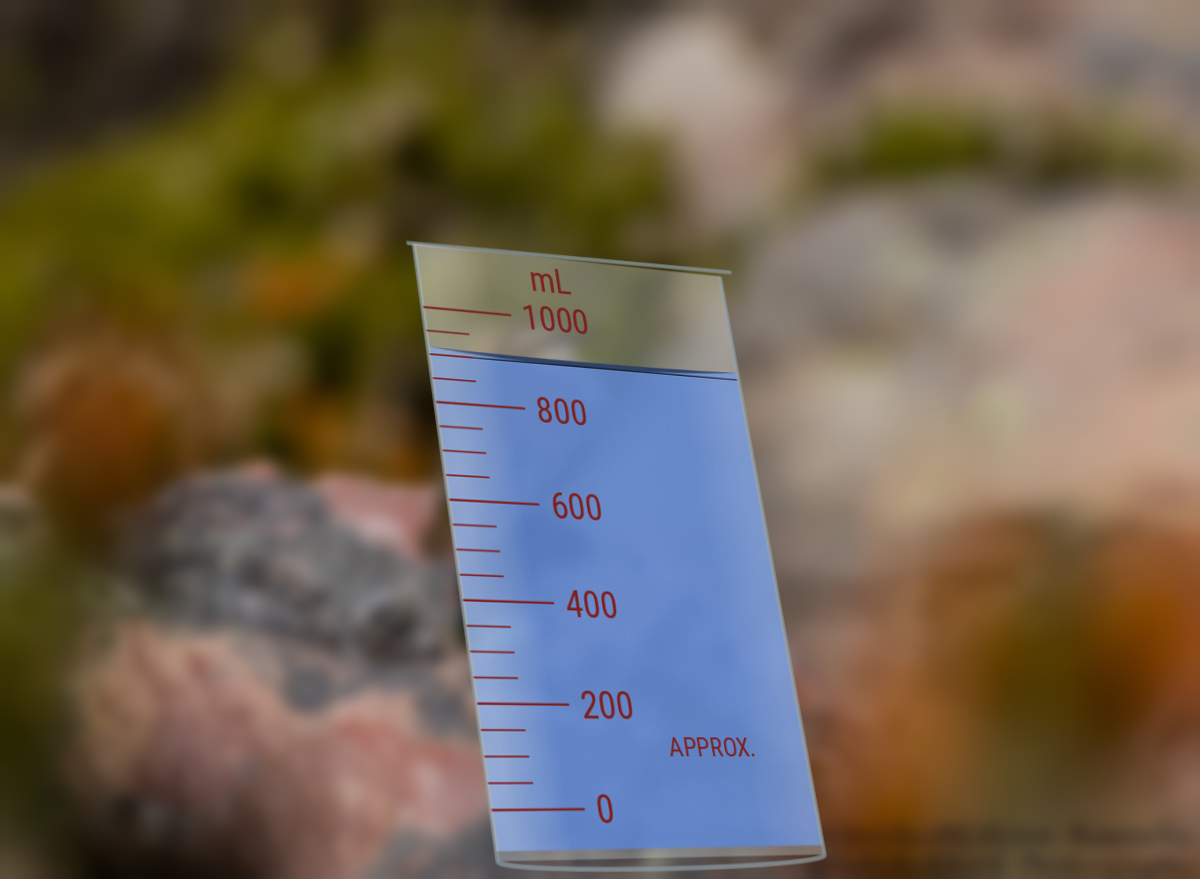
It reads 900,mL
